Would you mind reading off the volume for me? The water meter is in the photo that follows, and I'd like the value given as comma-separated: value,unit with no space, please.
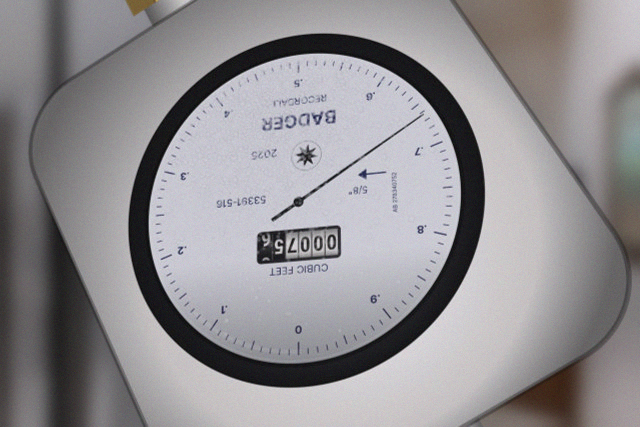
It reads 755.66,ft³
